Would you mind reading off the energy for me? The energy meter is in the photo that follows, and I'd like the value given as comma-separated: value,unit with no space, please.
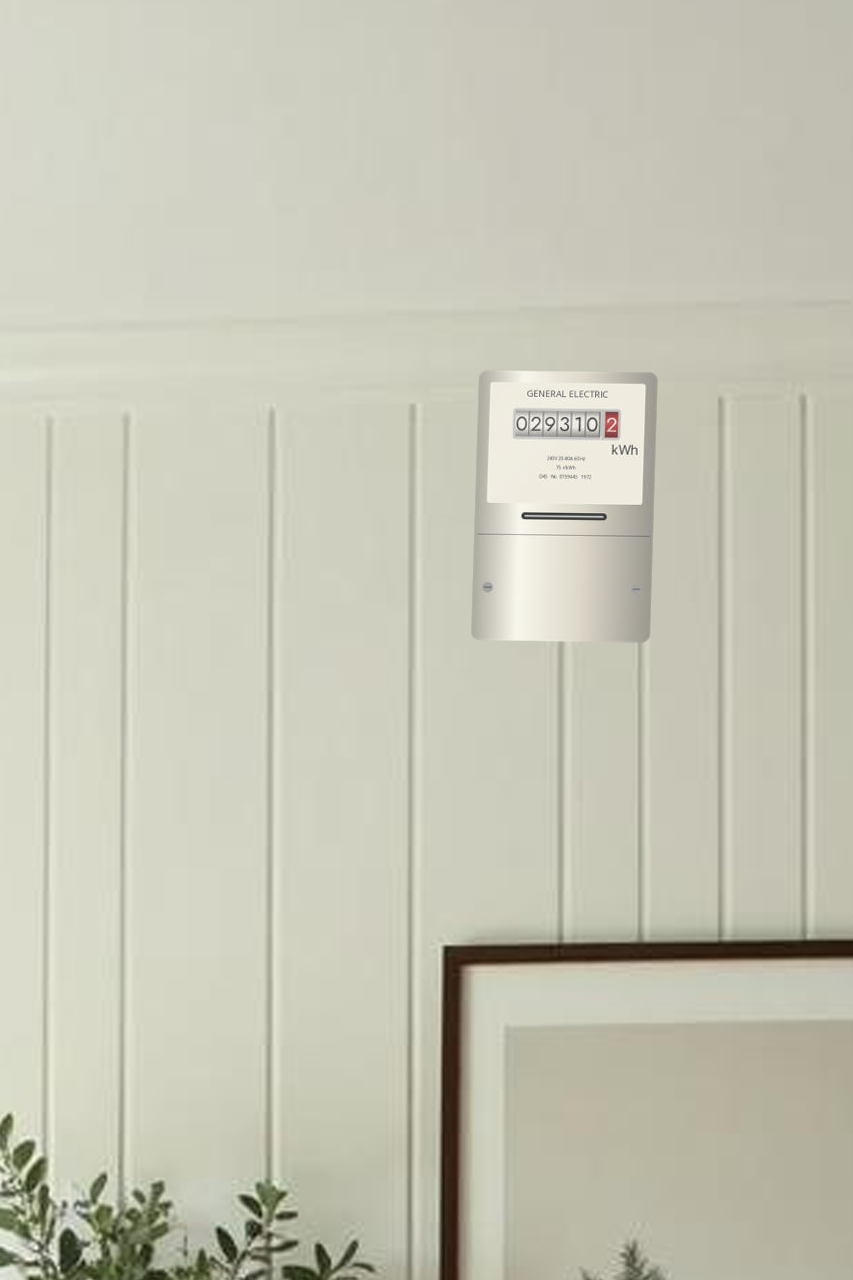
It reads 29310.2,kWh
